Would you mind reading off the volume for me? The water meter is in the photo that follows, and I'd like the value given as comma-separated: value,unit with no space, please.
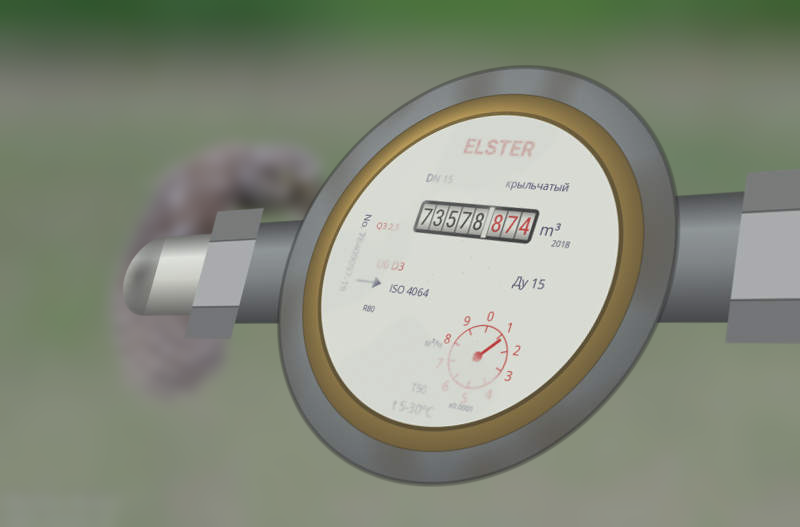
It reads 73578.8741,m³
